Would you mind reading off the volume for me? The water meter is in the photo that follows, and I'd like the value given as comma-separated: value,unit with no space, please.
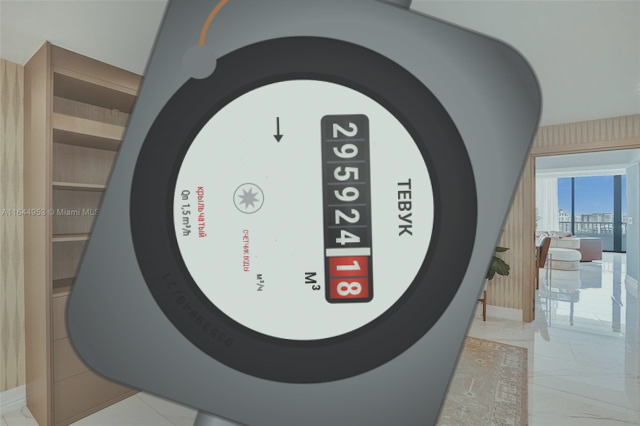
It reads 295924.18,m³
